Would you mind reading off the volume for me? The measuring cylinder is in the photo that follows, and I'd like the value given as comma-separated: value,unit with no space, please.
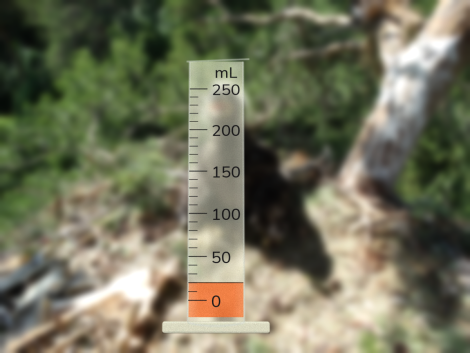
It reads 20,mL
